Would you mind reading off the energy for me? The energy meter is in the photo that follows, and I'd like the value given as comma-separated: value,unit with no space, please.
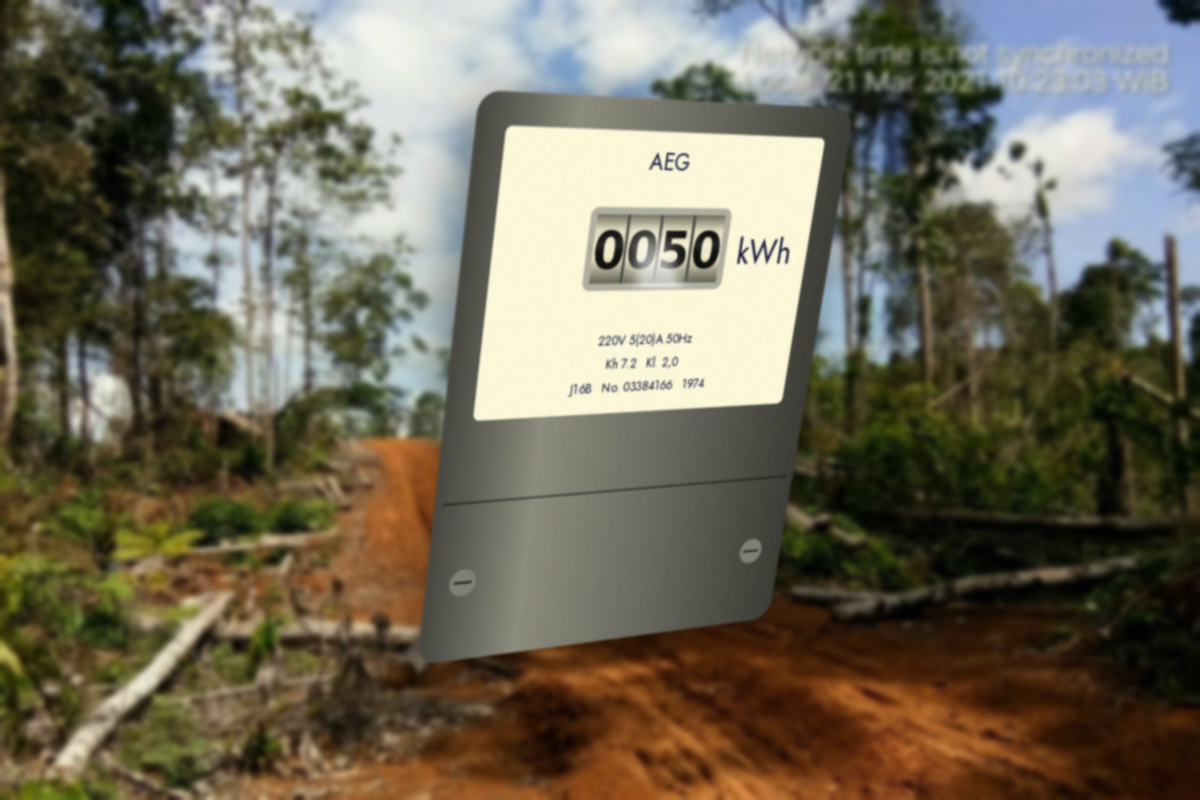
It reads 50,kWh
